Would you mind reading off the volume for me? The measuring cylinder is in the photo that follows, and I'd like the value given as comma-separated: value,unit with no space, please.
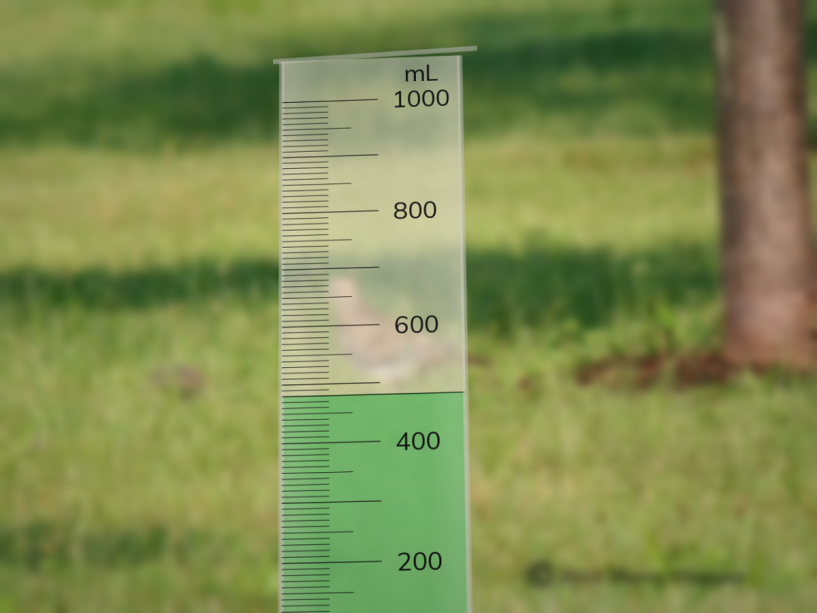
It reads 480,mL
